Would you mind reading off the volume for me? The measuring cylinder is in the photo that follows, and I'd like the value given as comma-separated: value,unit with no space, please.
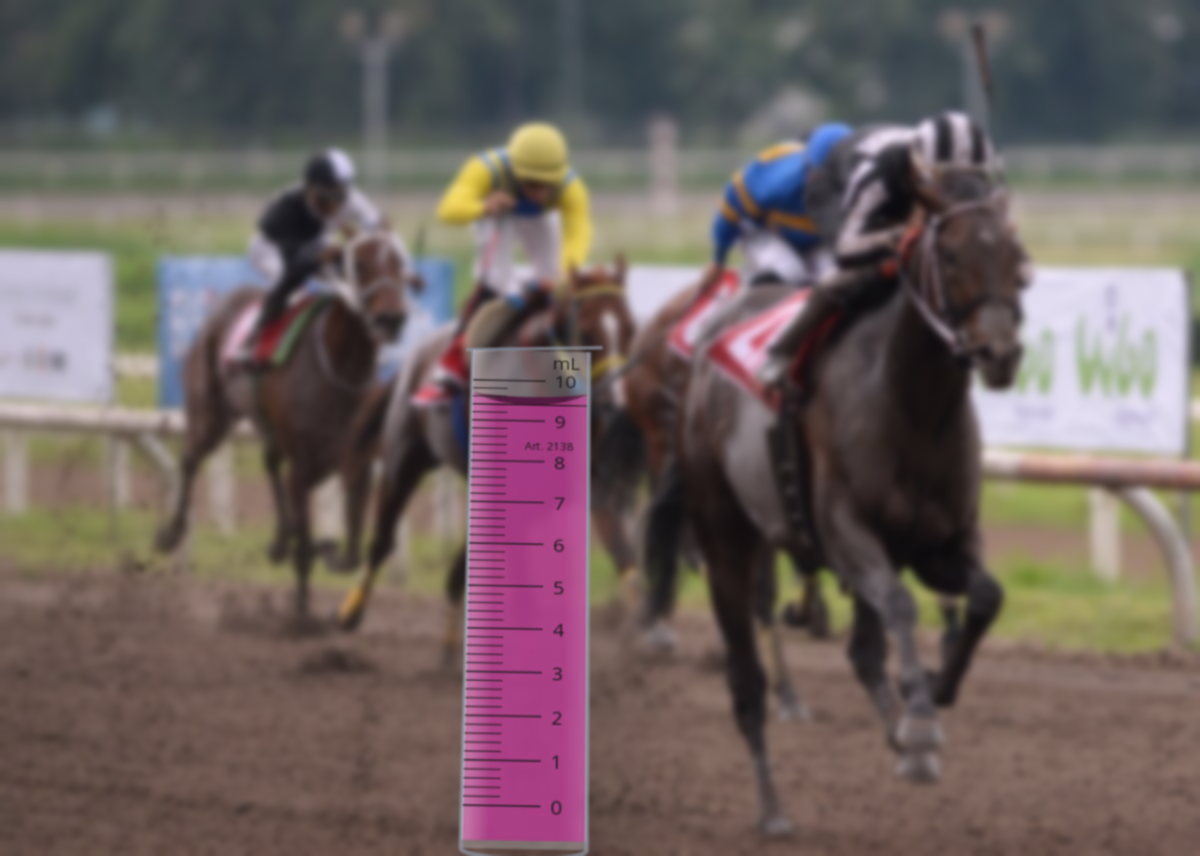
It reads 9.4,mL
